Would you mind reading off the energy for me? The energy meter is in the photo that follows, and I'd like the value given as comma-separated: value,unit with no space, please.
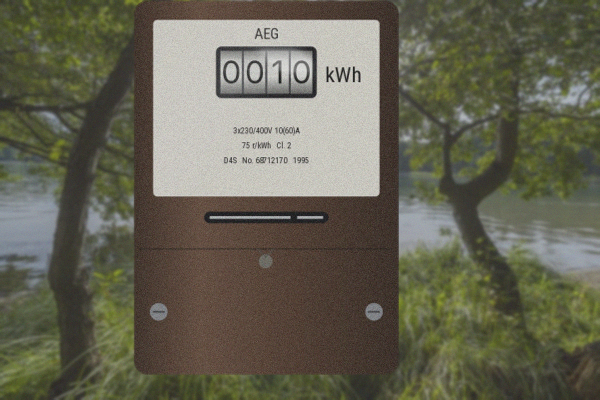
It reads 10,kWh
